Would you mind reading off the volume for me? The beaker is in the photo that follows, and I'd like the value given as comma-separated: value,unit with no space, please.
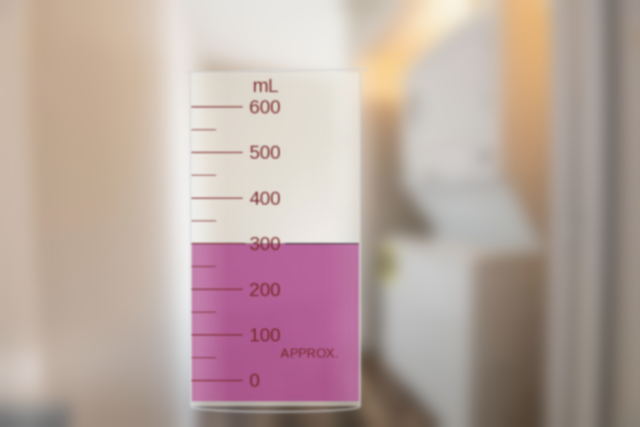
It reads 300,mL
